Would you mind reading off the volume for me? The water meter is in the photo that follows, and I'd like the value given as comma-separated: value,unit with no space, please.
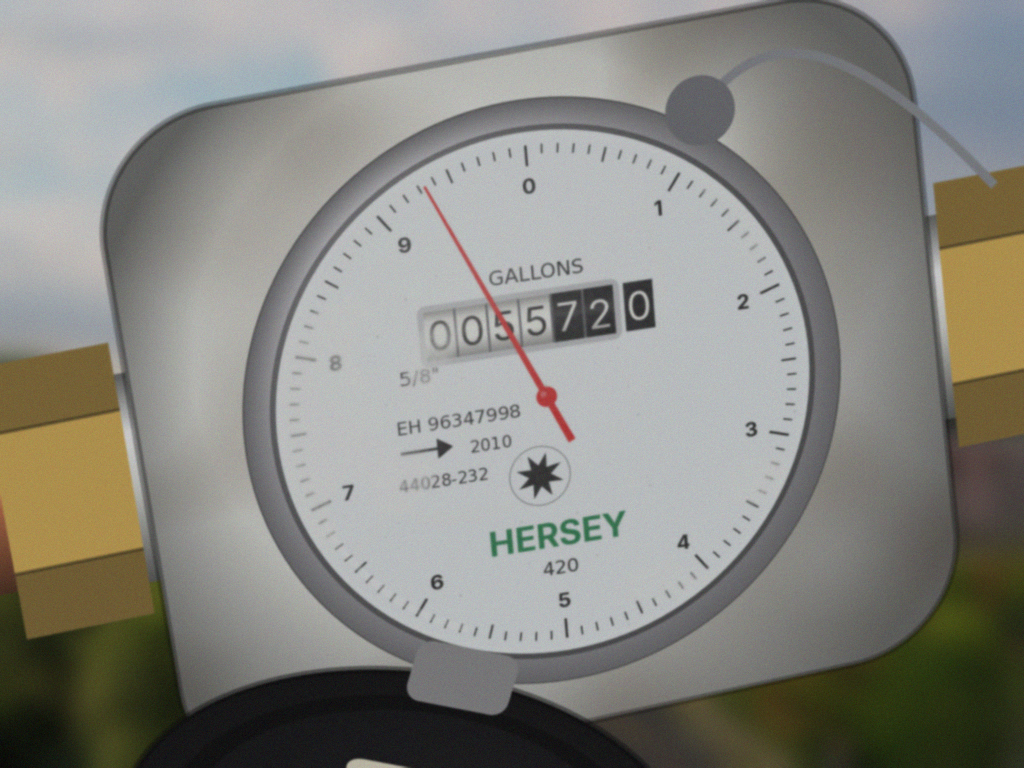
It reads 55719.3,gal
